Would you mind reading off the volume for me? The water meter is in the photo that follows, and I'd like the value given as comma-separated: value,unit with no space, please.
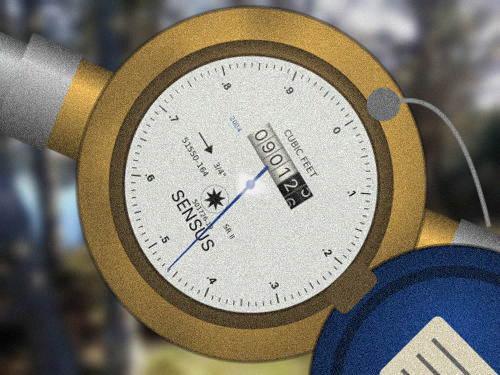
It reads 90125.46,ft³
